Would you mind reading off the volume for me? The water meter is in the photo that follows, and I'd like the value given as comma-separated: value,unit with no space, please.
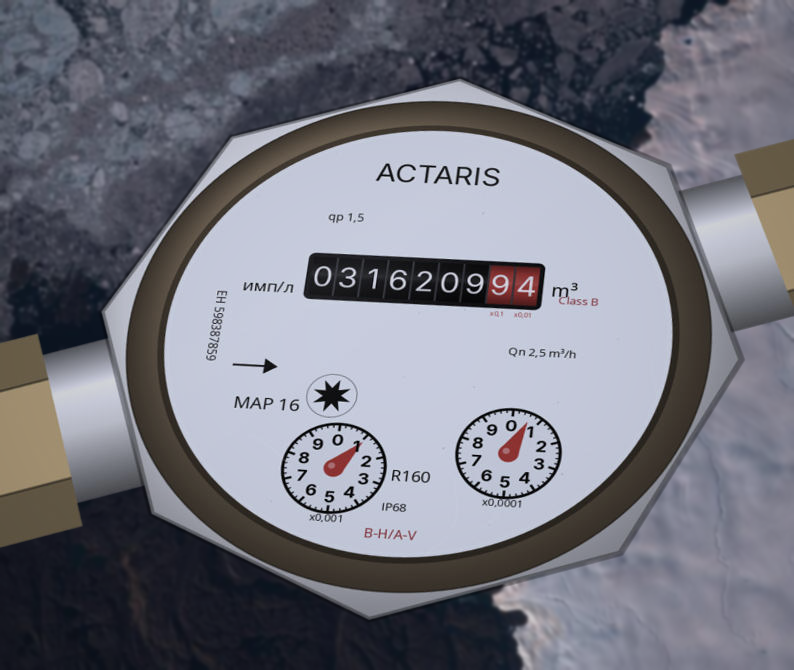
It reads 316209.9410,m³
